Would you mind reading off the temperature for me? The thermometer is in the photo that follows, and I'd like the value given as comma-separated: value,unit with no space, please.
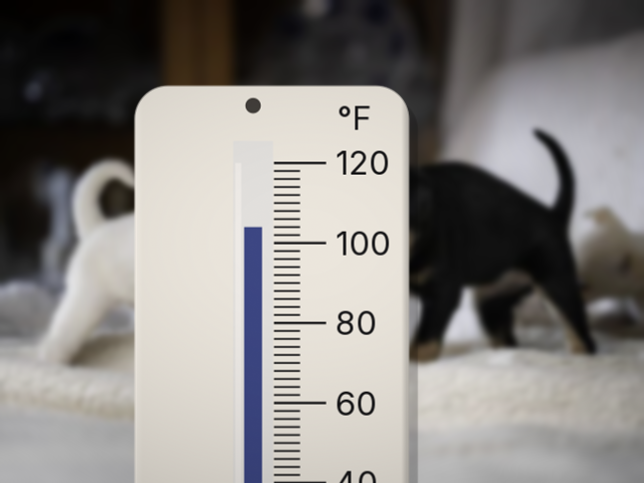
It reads 104,°F
